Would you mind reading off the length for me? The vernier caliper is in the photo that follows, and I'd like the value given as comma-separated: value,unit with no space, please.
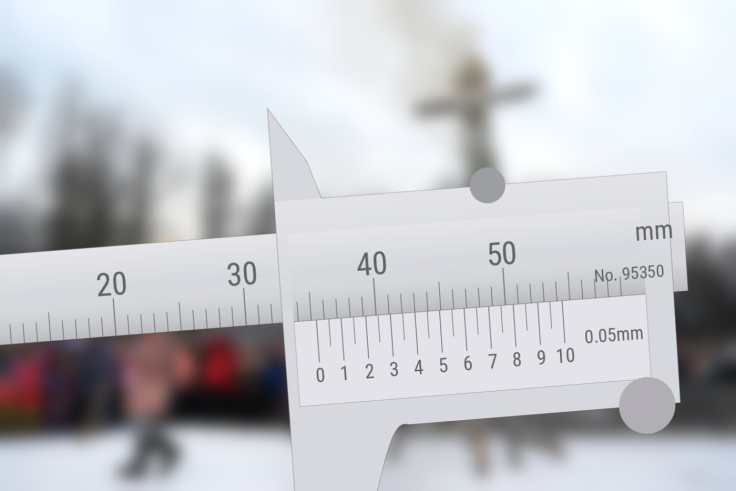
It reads 35.4,mm
